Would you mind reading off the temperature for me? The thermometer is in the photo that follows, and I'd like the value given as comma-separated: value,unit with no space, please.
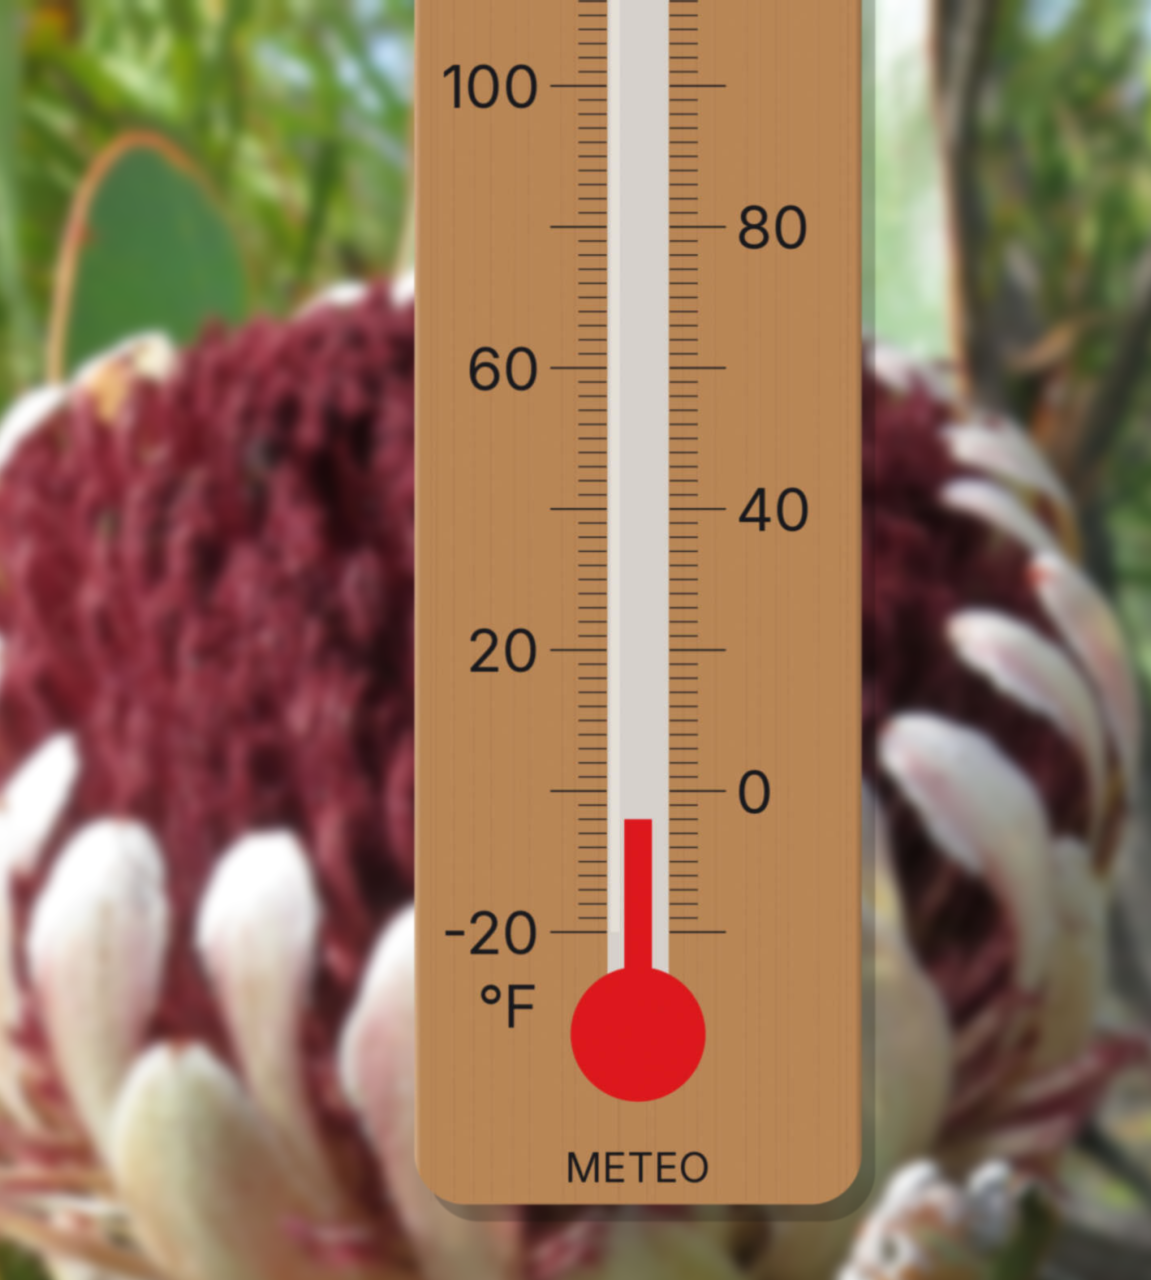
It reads -4,°F
